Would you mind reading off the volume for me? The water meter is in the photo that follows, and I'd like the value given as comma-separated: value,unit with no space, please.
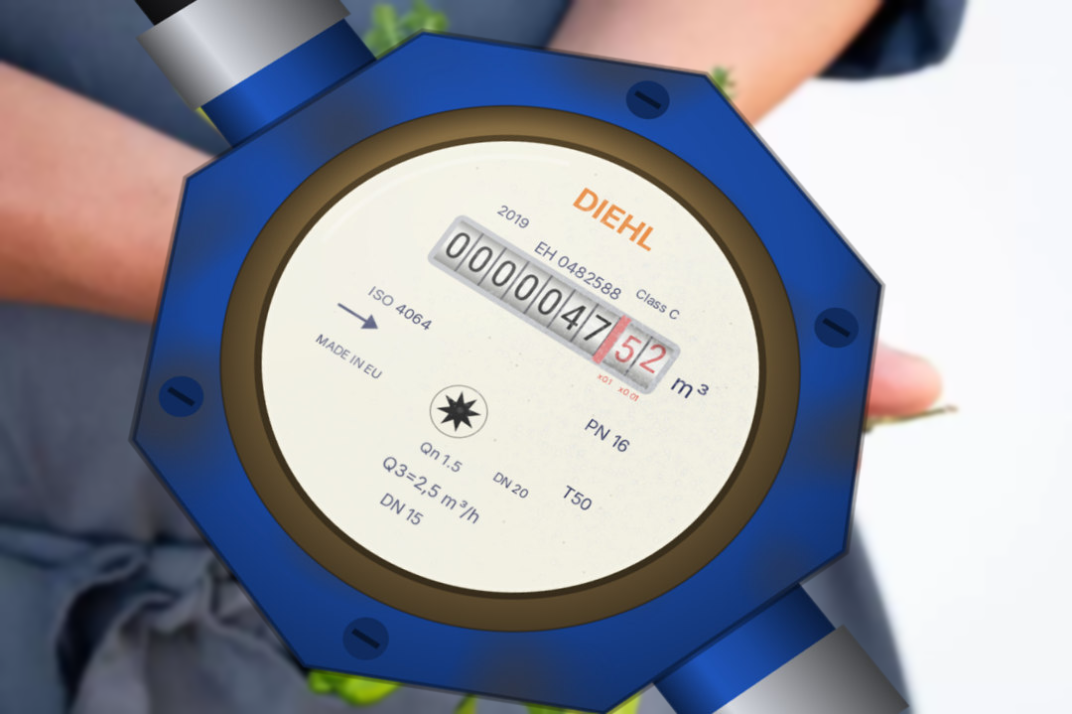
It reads 47.52,m³
